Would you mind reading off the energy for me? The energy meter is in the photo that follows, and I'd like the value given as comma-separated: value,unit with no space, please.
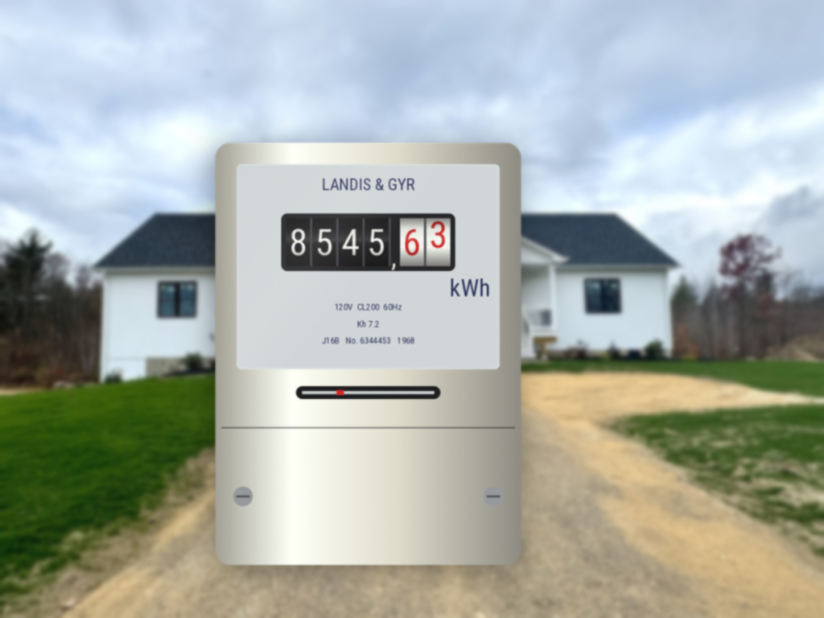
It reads 8545.63,kWh
